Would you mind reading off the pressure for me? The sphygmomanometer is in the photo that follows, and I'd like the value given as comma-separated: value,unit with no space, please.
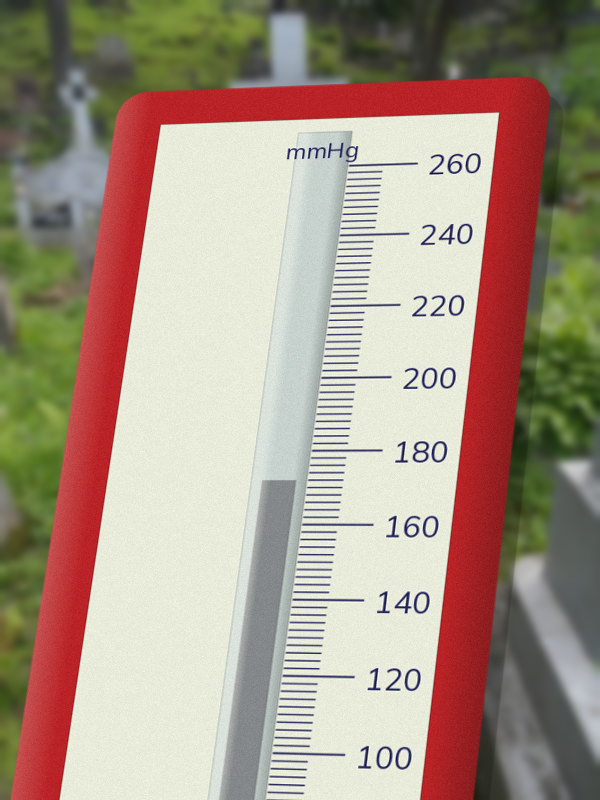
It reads 172,mmHg
